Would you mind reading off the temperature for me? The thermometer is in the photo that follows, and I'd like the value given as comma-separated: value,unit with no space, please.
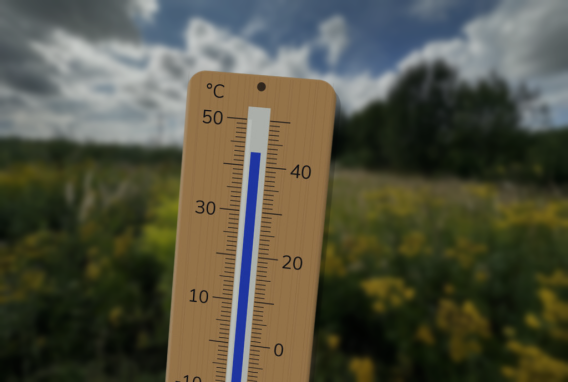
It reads 43,°C
